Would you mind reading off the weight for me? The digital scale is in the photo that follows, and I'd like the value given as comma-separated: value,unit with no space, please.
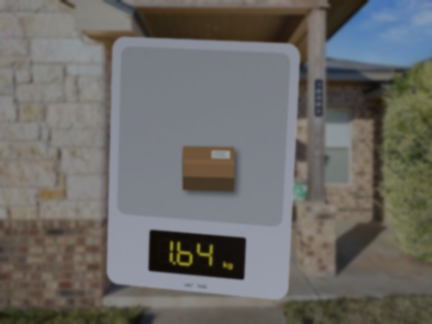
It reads 1.64,kg
